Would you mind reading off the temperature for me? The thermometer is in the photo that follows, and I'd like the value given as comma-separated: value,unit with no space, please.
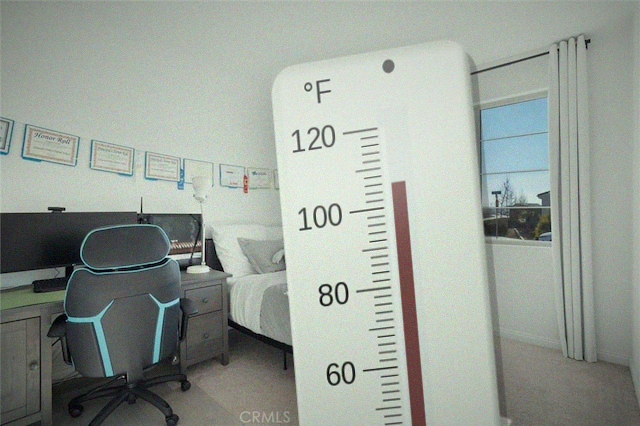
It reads 106,°F
